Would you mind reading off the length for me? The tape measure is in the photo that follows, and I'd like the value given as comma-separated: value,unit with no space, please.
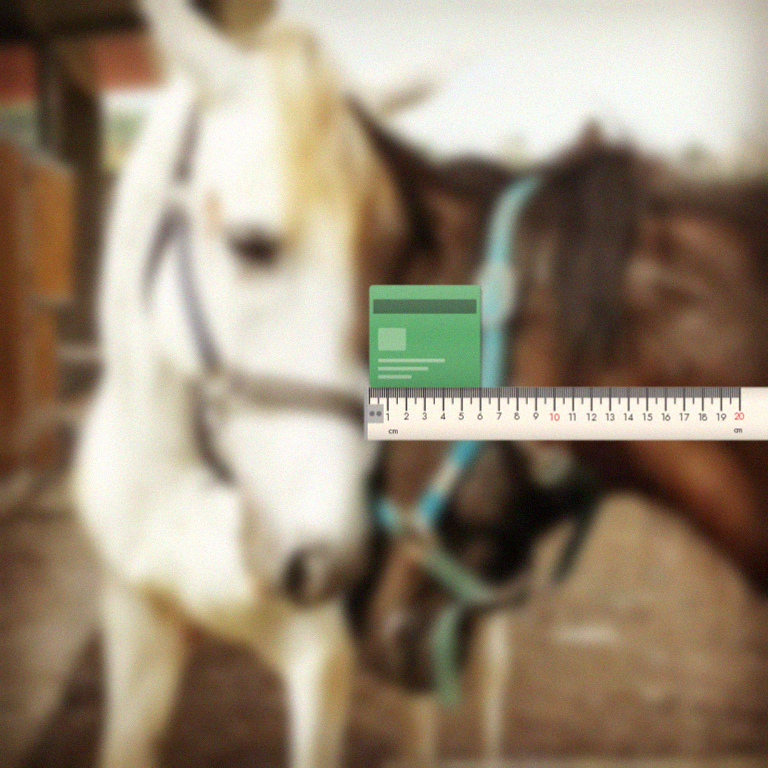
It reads 6,cm
